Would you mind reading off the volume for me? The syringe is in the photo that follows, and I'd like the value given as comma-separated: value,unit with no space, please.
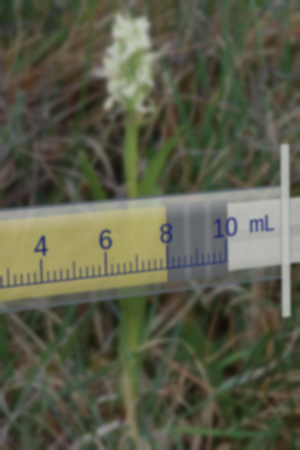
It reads 8,mL
